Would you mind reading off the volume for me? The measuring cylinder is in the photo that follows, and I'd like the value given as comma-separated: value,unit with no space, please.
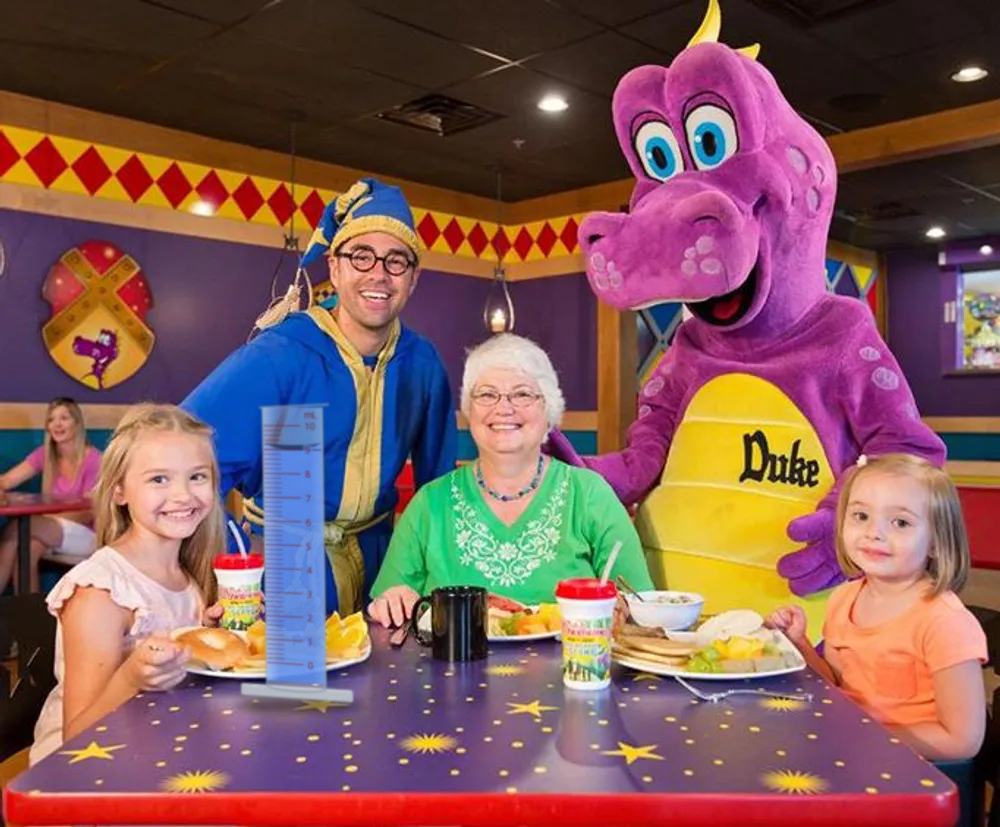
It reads 9,mL
